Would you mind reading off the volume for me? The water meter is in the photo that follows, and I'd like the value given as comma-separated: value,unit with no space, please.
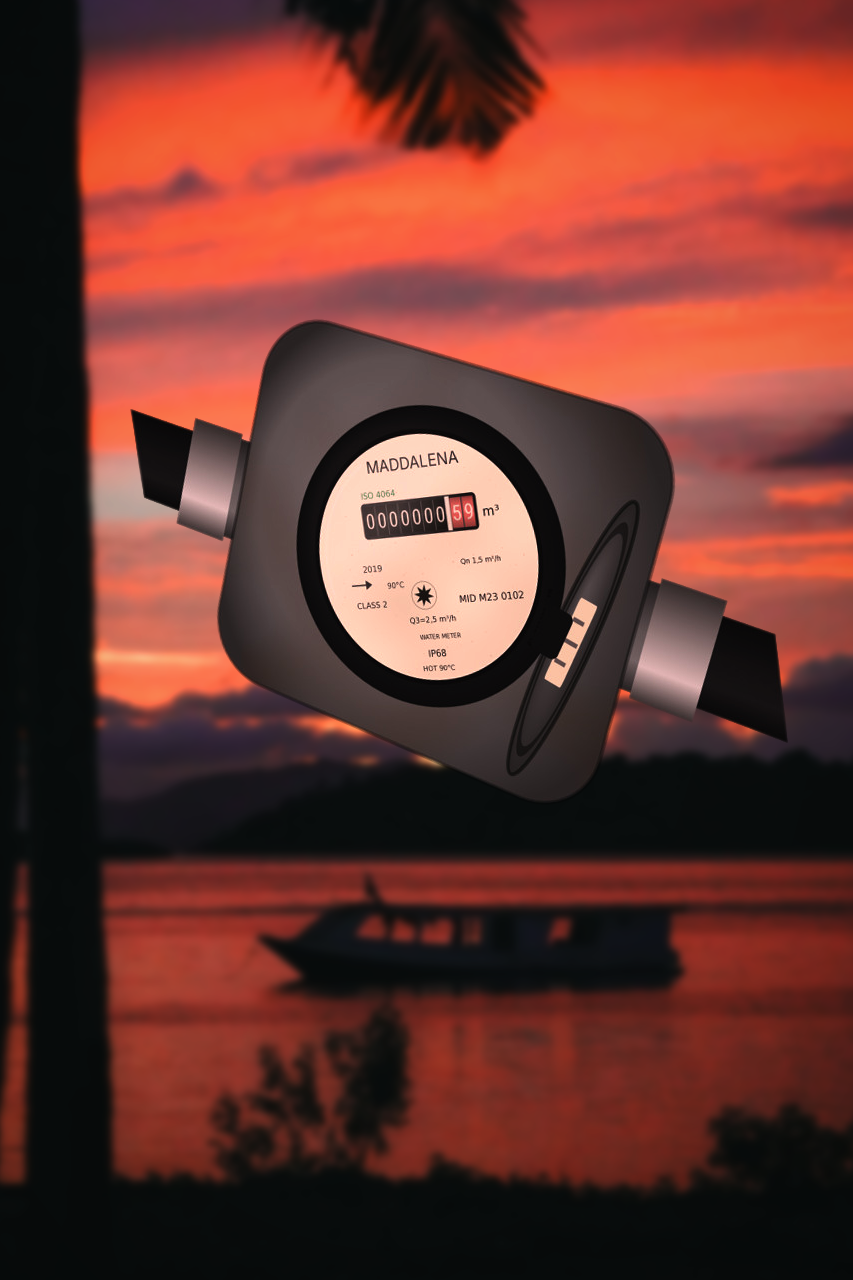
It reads 0.59,m³
